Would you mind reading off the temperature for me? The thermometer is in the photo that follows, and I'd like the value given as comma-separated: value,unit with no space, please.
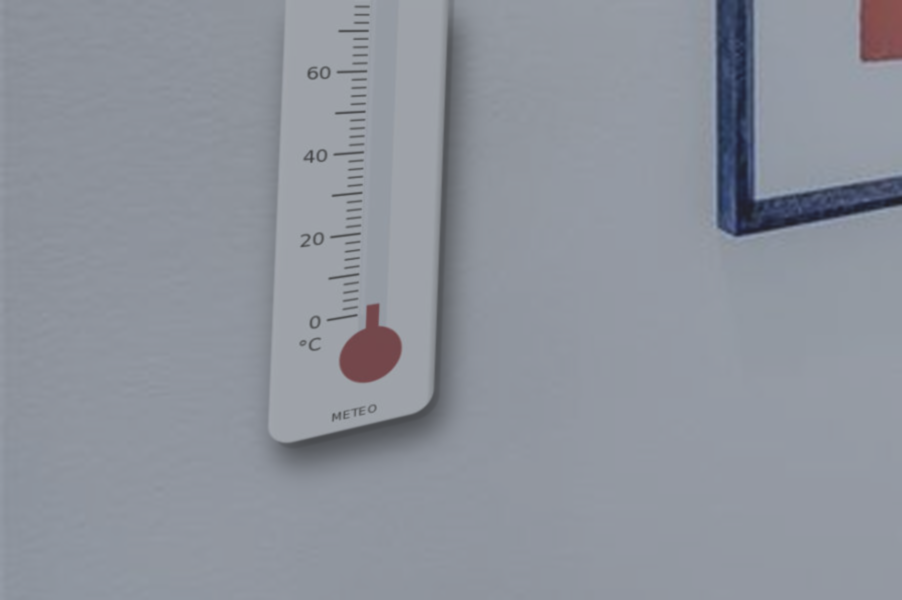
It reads 2,°C
